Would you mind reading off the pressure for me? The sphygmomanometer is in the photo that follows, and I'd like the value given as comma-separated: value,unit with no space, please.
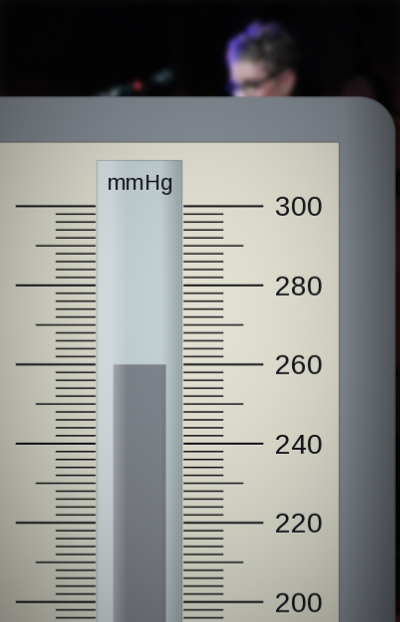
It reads 260,mmHg
